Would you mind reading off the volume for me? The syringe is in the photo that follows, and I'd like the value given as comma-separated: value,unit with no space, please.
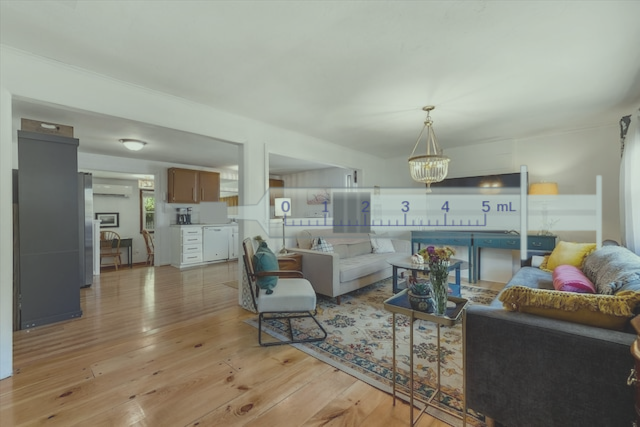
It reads 1.2,mL
